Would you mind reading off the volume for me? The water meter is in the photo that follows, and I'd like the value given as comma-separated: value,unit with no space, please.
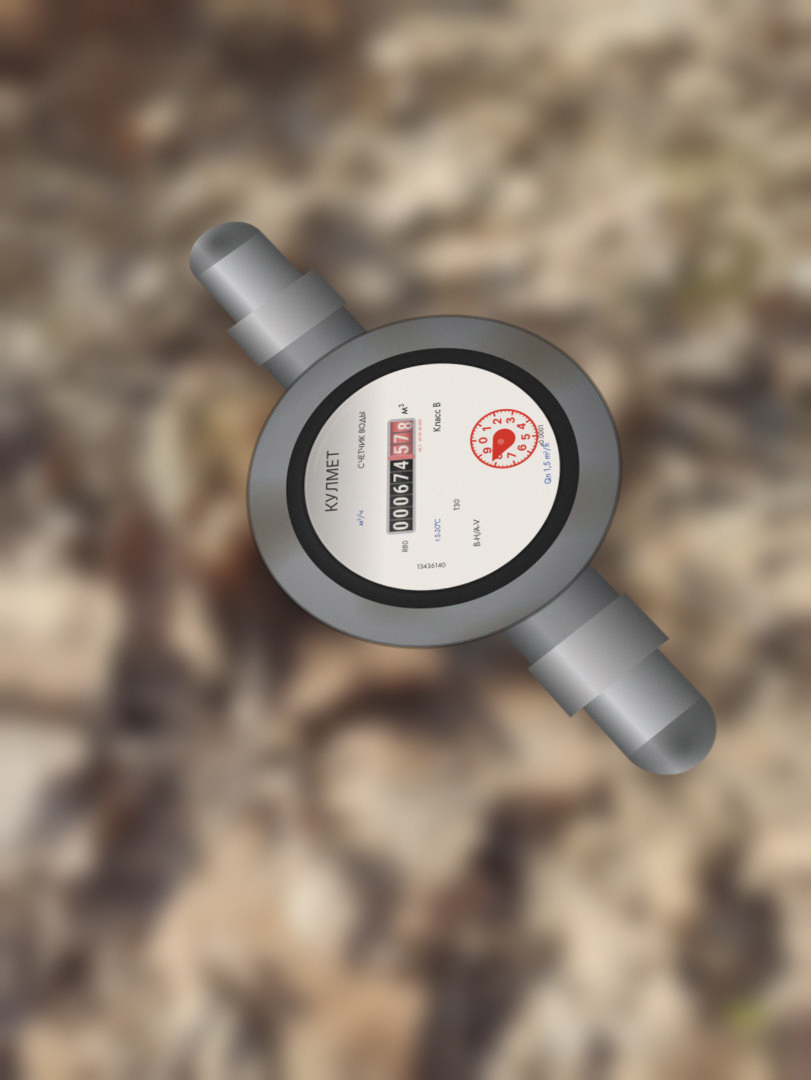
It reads 674.5778,m³
